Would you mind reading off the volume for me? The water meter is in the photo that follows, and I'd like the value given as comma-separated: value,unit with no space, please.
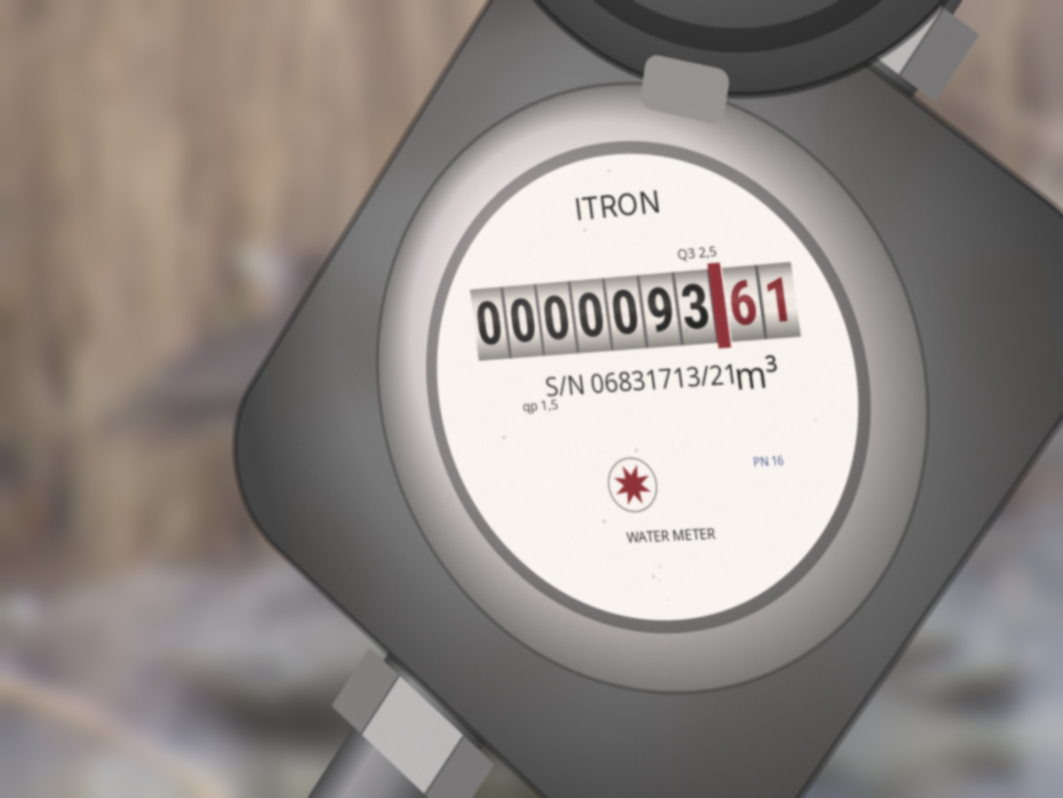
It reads 93.61,m³
